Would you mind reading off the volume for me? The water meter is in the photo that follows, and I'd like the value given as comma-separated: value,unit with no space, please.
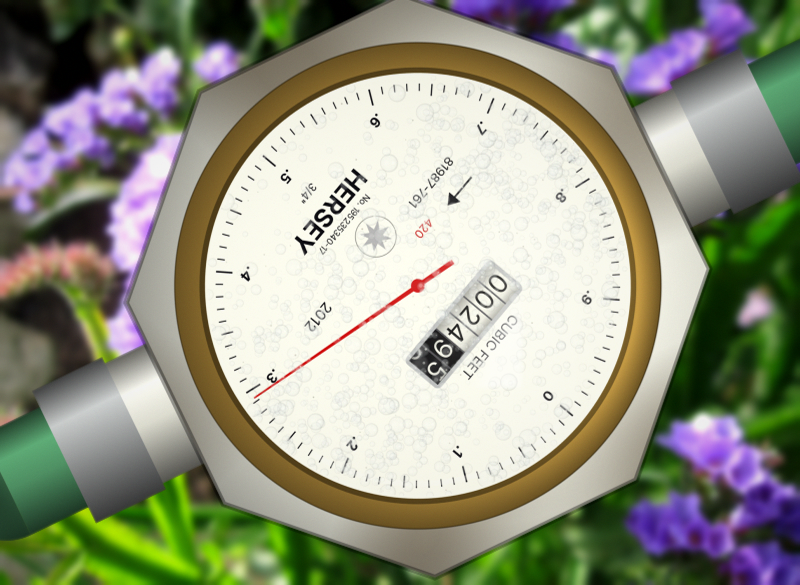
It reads 2495.29,ft³
